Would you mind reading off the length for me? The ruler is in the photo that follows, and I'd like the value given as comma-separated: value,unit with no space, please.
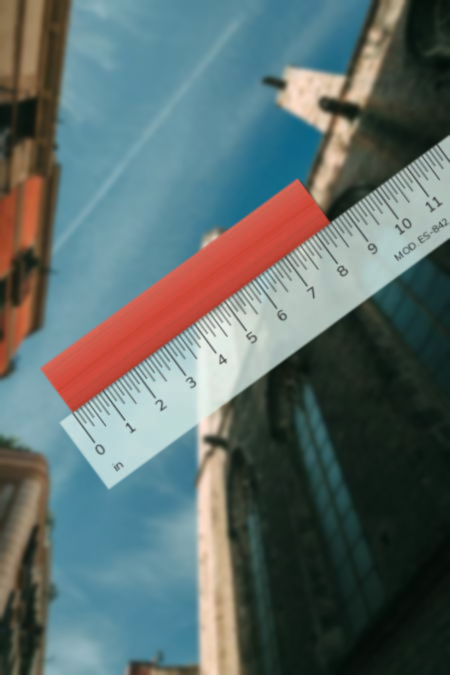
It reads 8.5,in
